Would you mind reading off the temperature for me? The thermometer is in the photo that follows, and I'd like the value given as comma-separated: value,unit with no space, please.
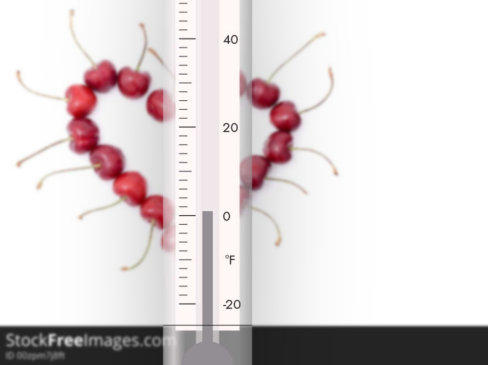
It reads 1,°F
